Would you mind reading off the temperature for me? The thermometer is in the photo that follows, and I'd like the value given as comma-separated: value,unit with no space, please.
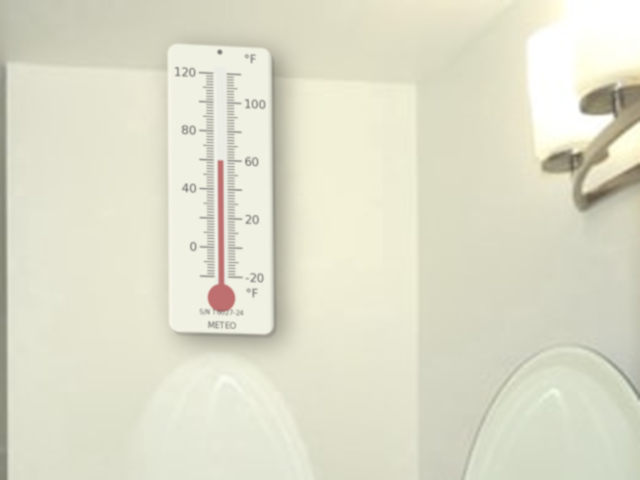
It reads 60,°F
